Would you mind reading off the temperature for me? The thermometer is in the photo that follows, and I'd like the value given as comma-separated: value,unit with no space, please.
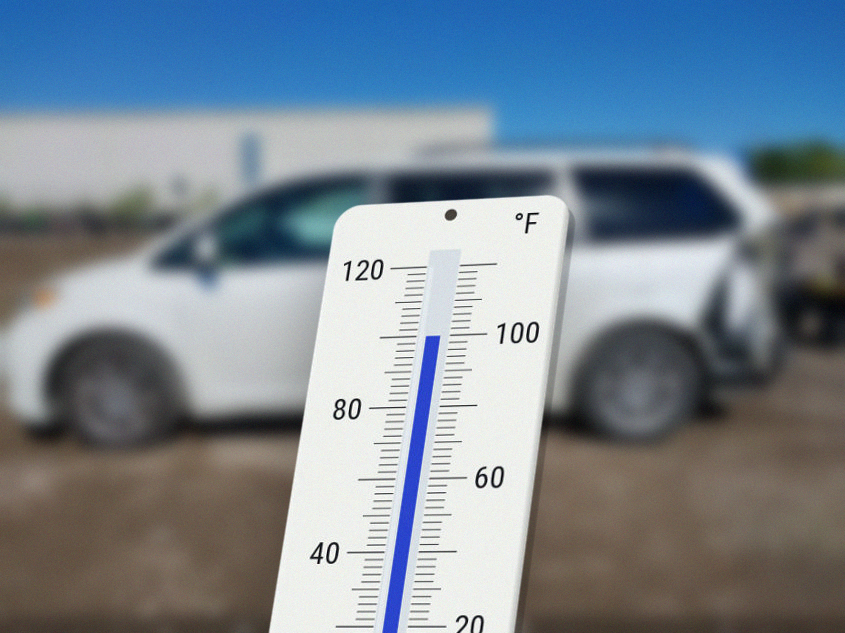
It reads 100,°F
